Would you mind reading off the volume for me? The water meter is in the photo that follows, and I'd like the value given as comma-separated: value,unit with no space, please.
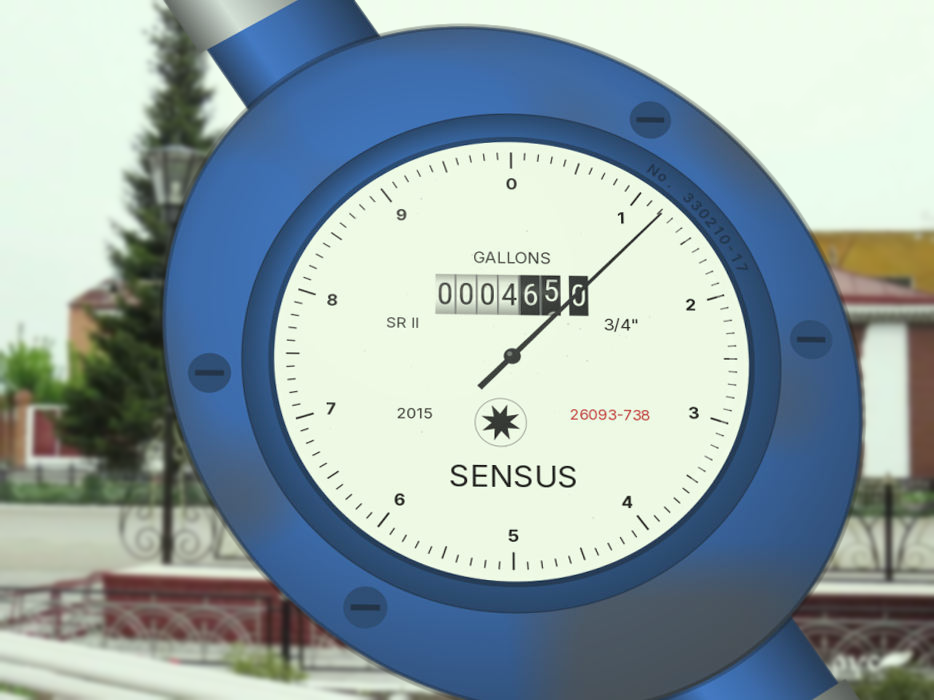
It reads 4651.2,gal
